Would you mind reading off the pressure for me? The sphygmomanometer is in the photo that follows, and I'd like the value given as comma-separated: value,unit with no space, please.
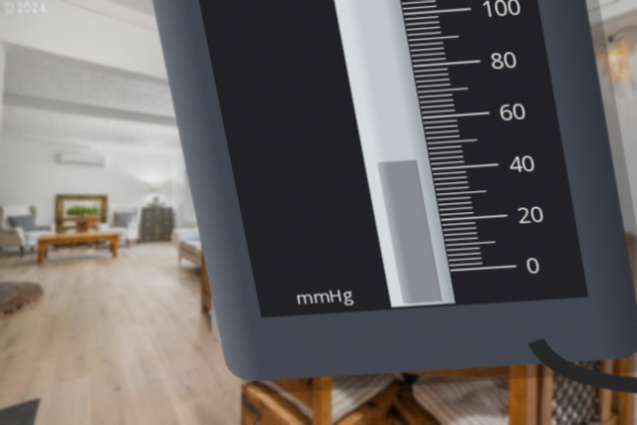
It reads 44,mmHg
